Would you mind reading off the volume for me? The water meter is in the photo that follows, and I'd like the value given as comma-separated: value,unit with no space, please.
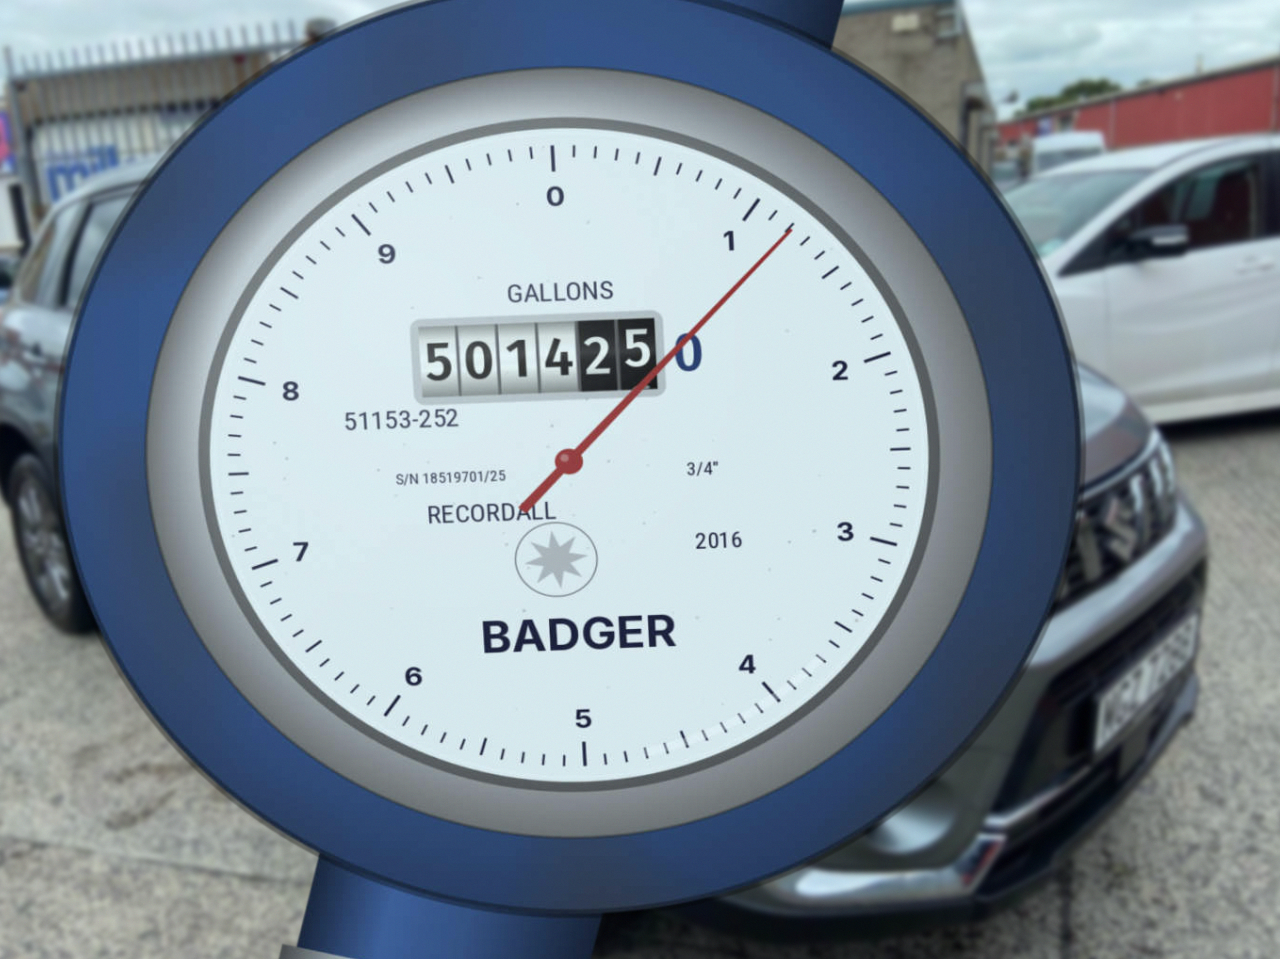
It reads 5014251.2,gal
